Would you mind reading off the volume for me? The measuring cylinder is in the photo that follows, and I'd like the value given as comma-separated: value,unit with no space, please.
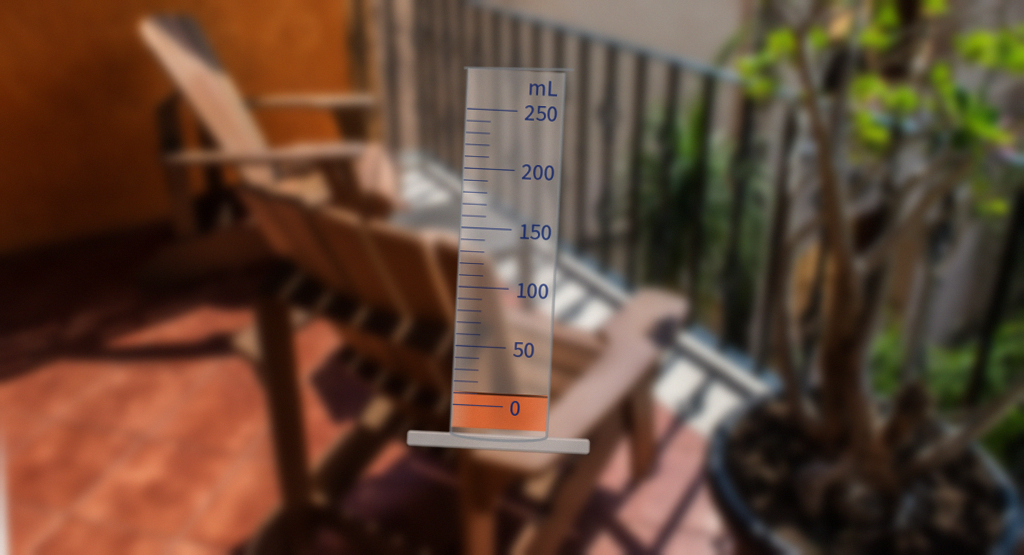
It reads 10,mL
